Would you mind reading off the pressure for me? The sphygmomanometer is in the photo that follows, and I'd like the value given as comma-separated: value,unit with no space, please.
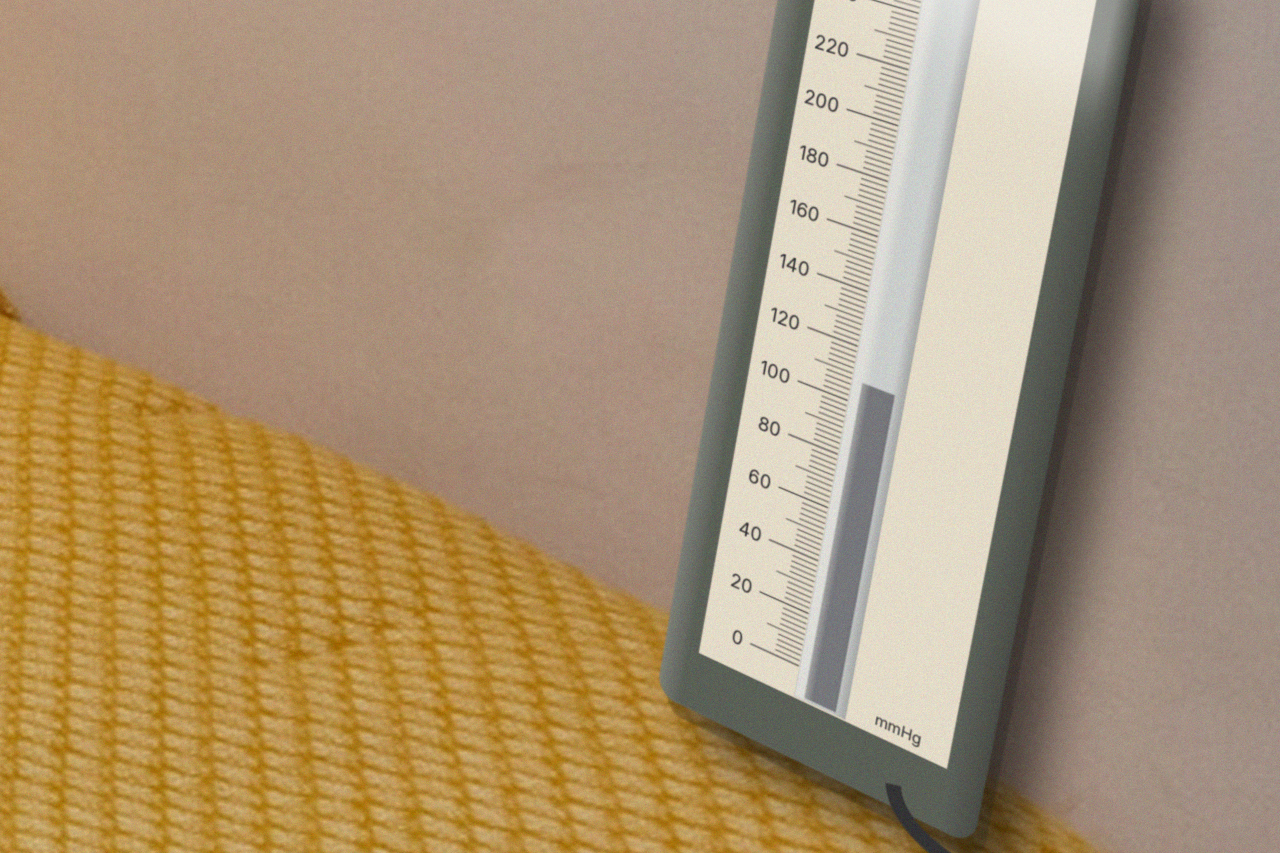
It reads 108,mmHg
